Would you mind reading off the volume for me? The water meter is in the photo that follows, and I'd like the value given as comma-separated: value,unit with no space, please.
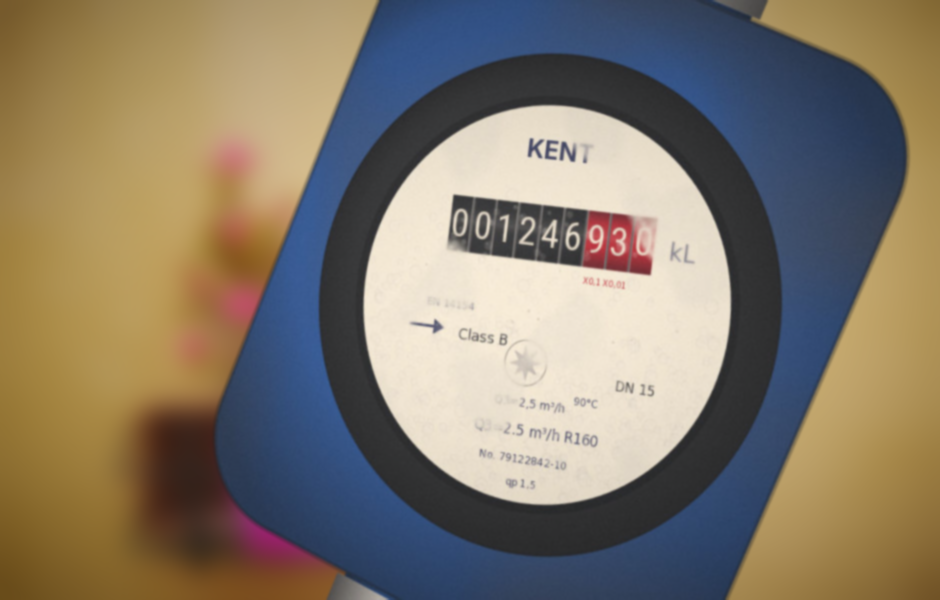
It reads 1246.930,kL
